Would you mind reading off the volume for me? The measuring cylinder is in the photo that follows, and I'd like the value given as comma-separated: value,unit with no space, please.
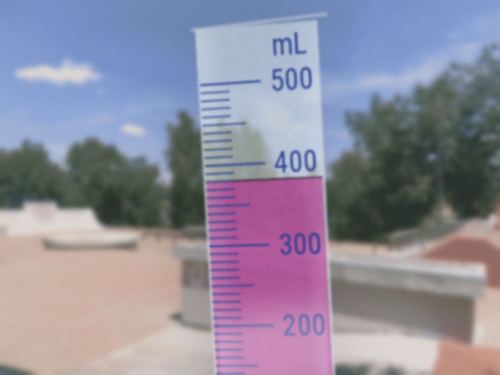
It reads 380,mL
